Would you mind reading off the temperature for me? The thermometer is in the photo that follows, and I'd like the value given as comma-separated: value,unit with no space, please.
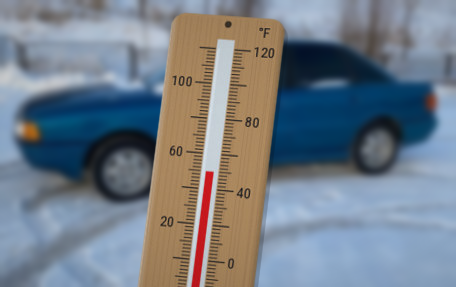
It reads 50,°F
